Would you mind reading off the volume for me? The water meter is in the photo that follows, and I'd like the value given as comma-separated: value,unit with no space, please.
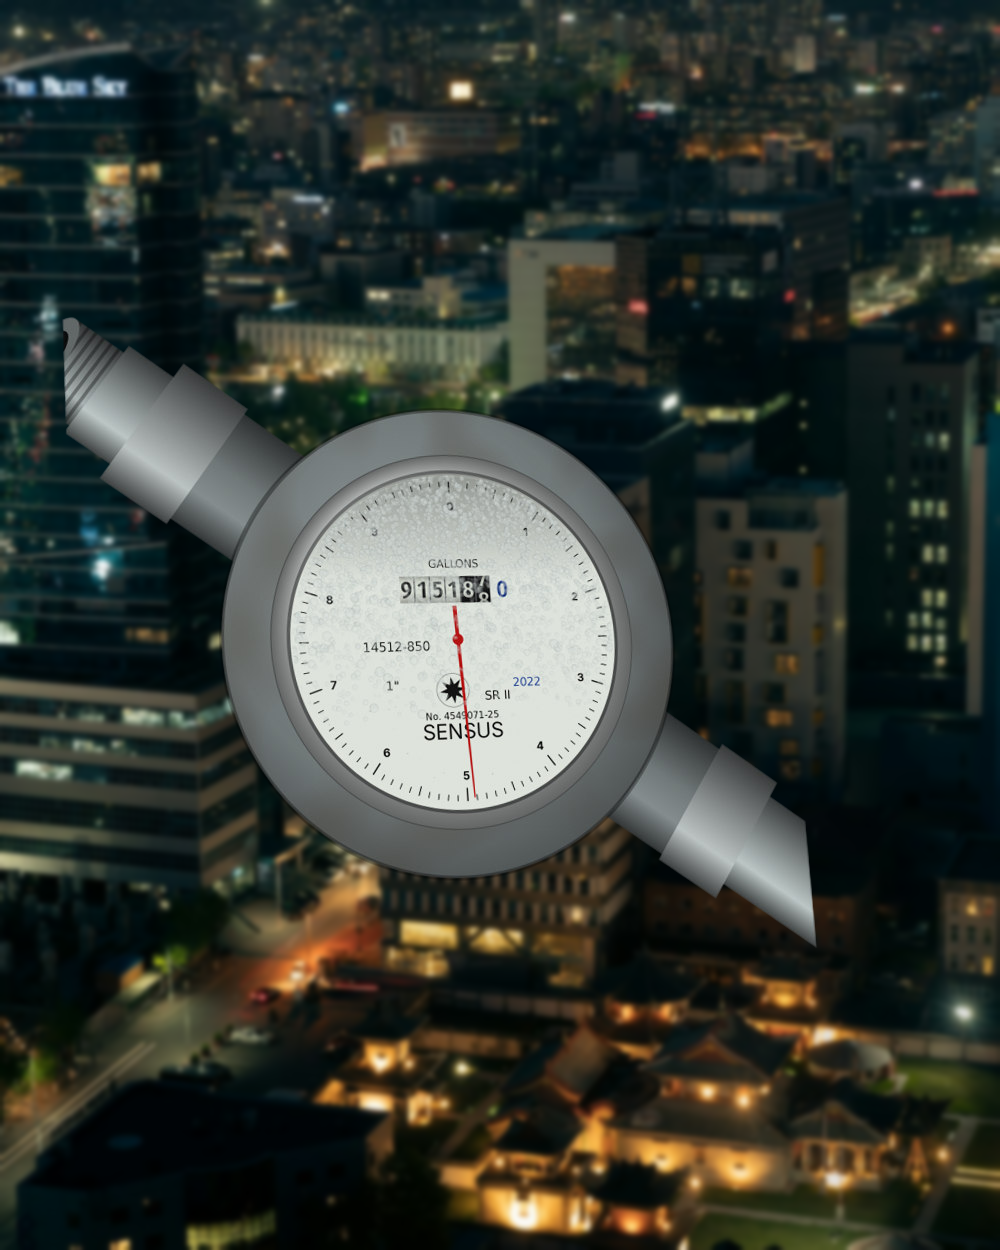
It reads 9151874.9,gal
